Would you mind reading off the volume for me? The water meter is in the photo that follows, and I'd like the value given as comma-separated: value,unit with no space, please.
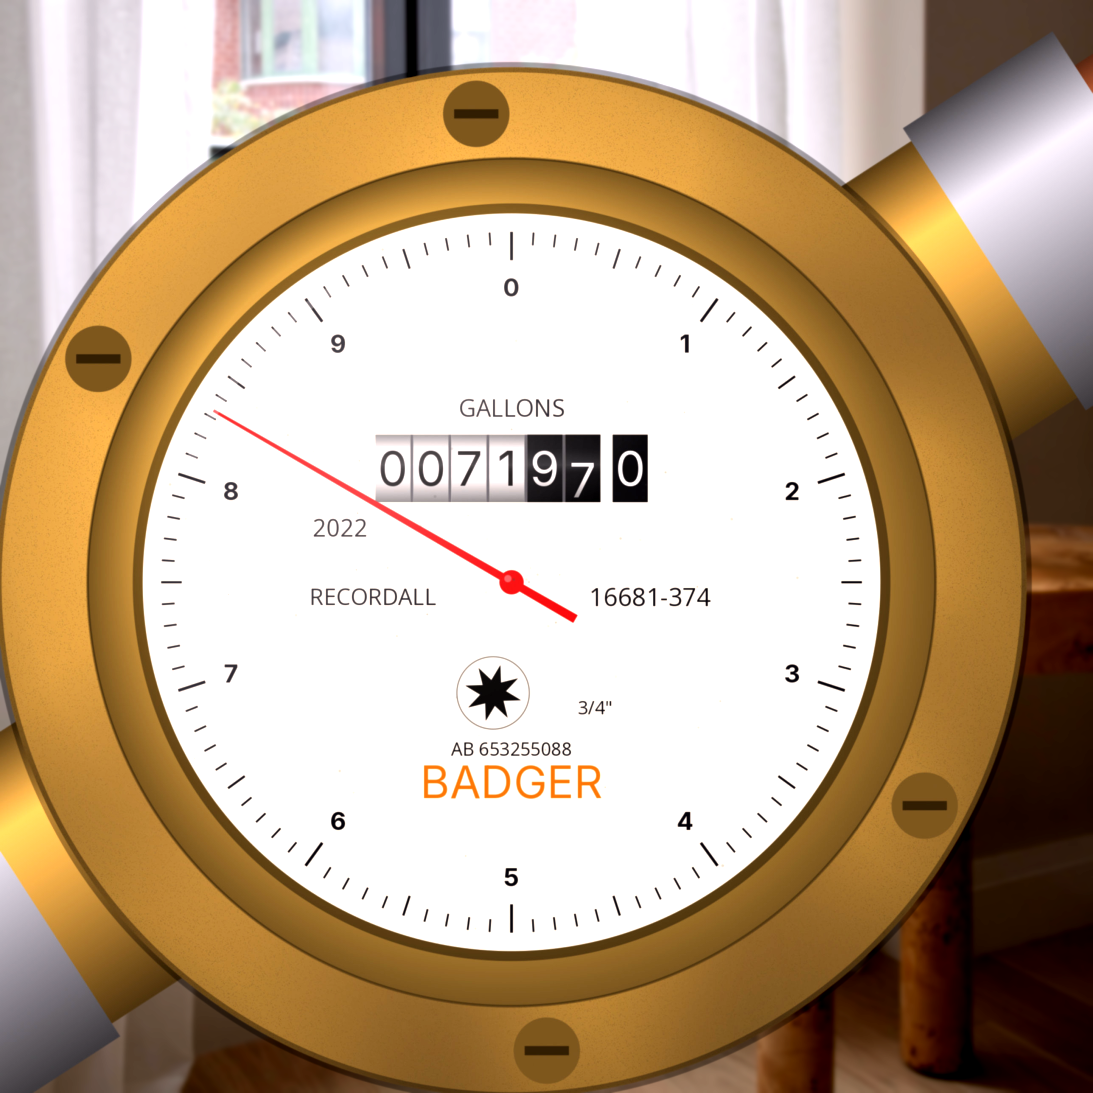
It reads 71968.3,gal
